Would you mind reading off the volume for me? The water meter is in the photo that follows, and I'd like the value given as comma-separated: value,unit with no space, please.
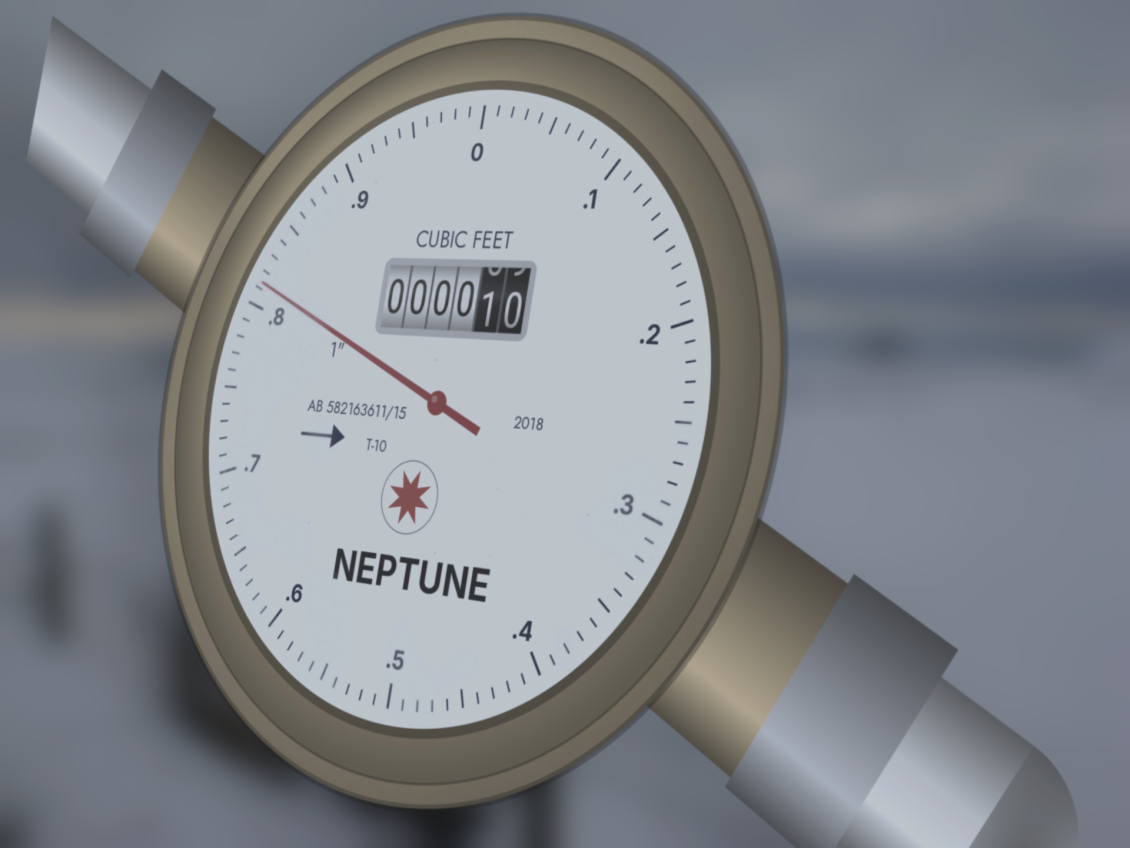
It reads 9.81,ft³
